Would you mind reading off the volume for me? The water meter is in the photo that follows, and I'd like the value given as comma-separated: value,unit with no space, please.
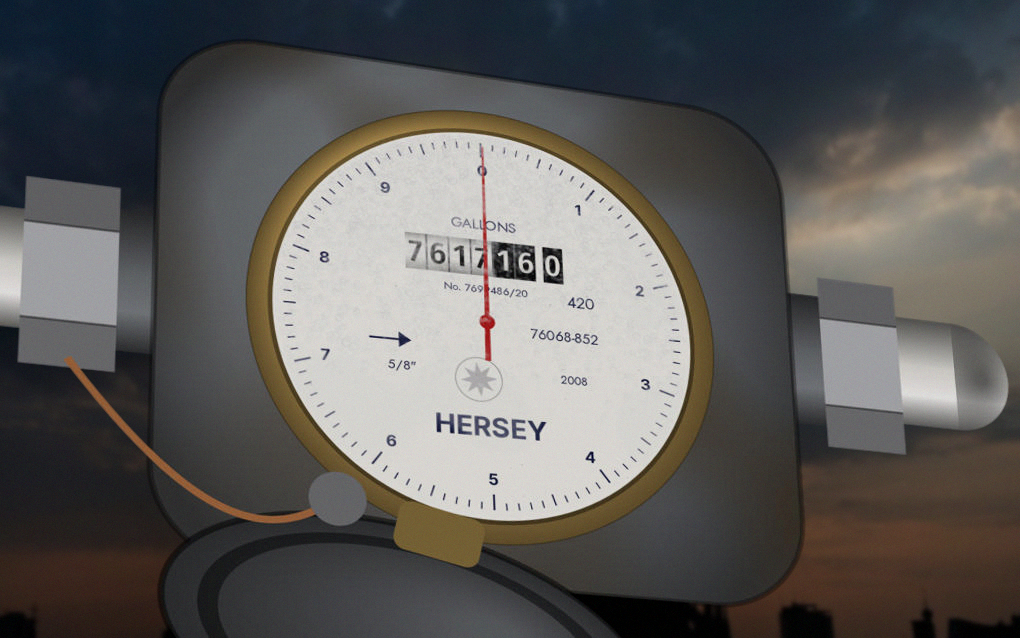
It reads 7617160.0,gal
